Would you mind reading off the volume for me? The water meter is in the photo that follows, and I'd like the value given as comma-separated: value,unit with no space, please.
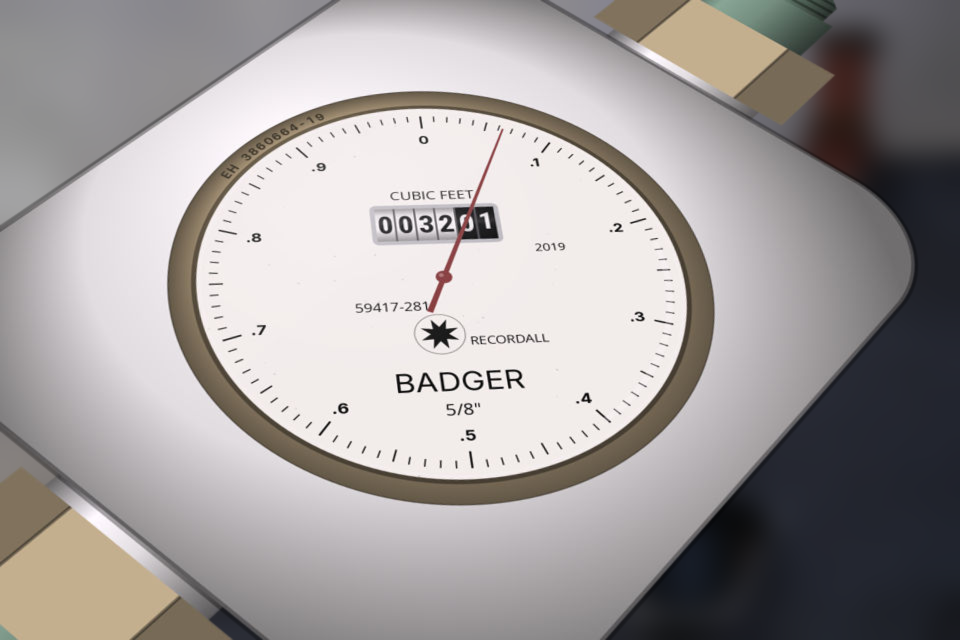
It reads 3201.06,ft³
